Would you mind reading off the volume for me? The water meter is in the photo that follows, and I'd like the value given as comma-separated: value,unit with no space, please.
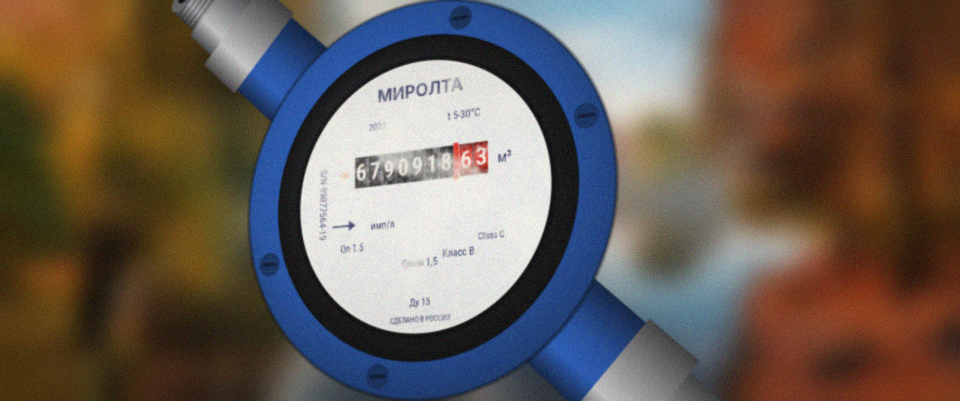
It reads 6790918.63,m³
